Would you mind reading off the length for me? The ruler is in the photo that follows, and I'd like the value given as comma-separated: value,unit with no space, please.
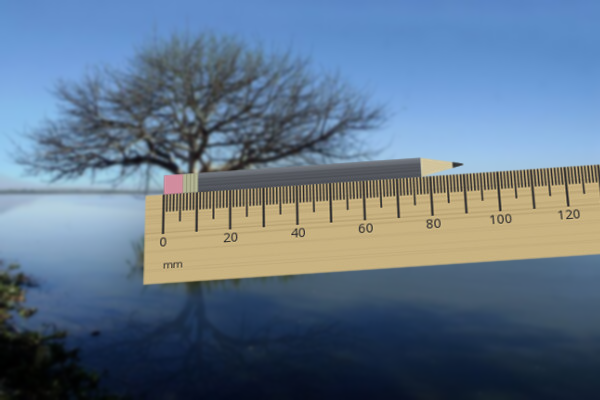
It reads 90,mm
